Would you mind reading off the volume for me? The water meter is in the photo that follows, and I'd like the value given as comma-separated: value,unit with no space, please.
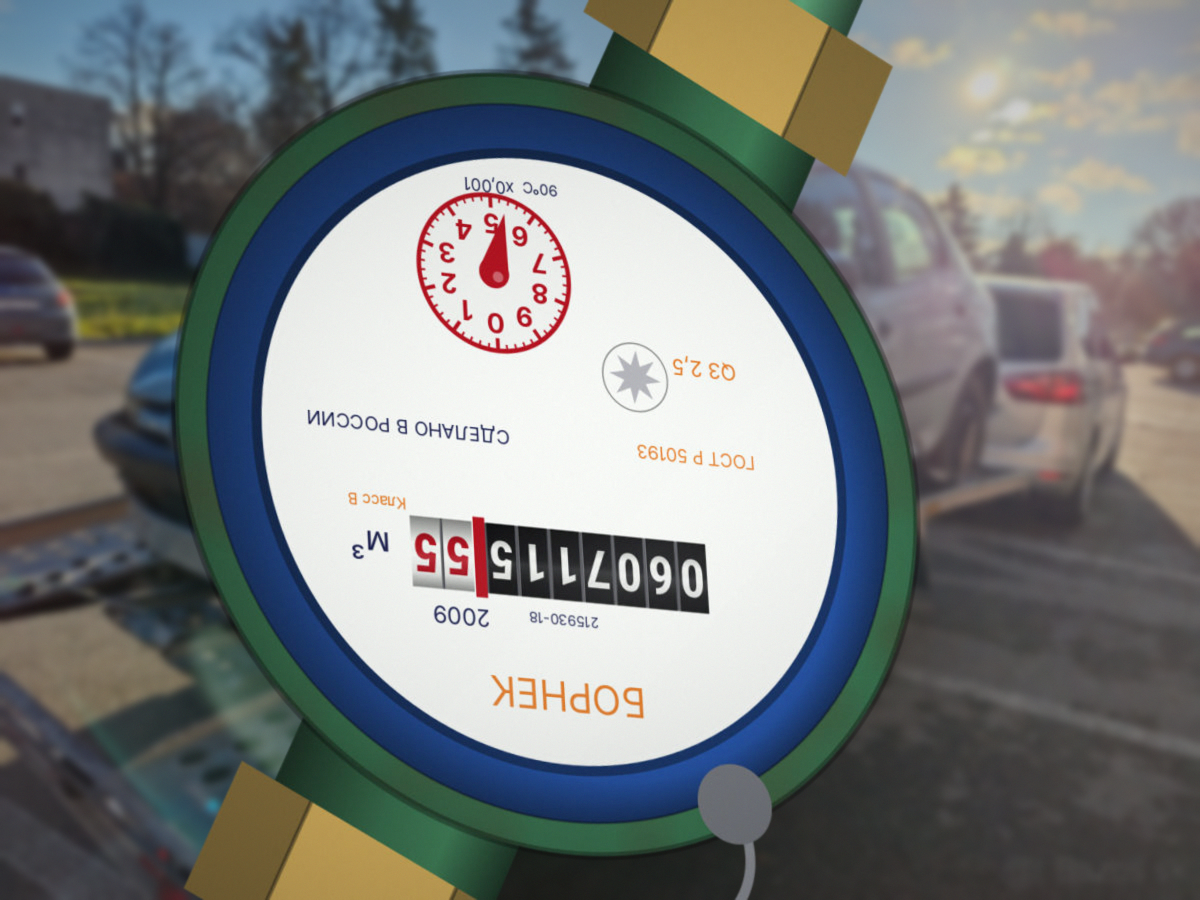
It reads 607115.555,m³
